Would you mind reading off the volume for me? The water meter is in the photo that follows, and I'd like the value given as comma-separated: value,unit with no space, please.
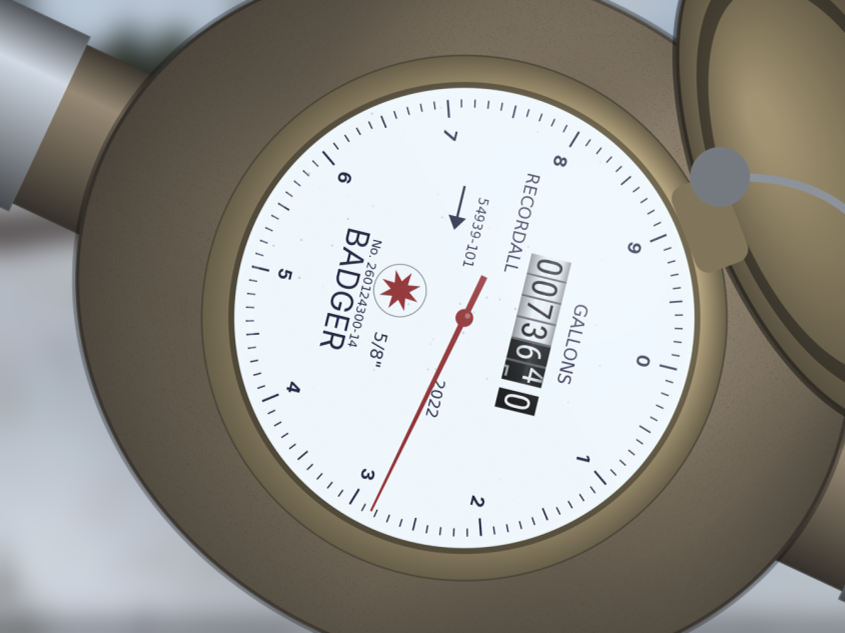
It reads 73642.8,gal
